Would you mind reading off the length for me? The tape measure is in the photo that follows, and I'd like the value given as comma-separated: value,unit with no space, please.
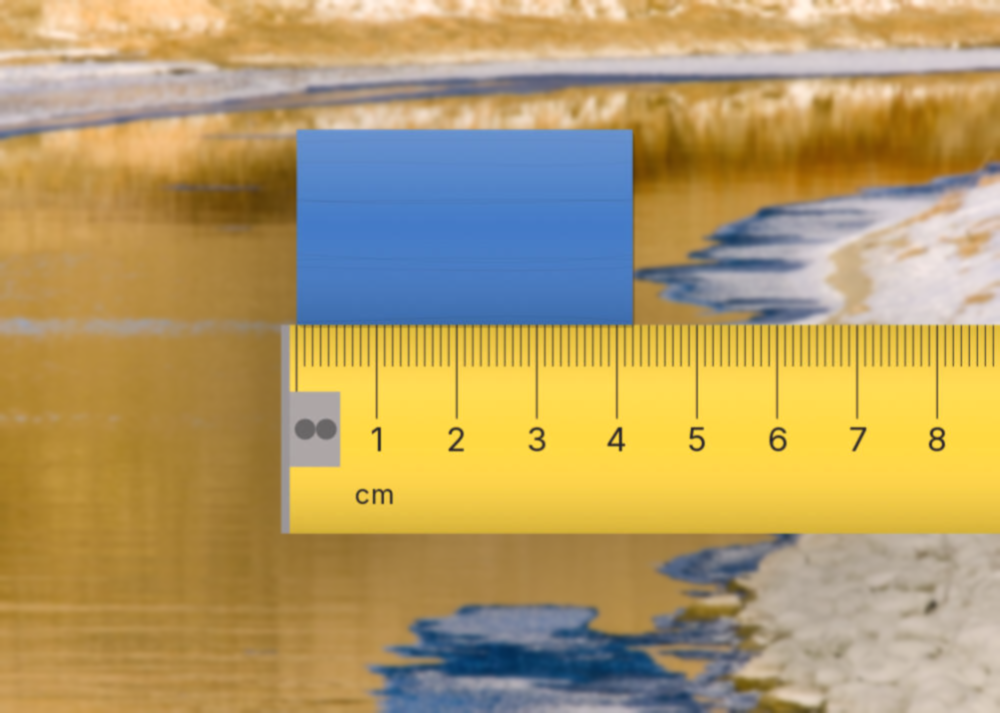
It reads 4.2,cm
